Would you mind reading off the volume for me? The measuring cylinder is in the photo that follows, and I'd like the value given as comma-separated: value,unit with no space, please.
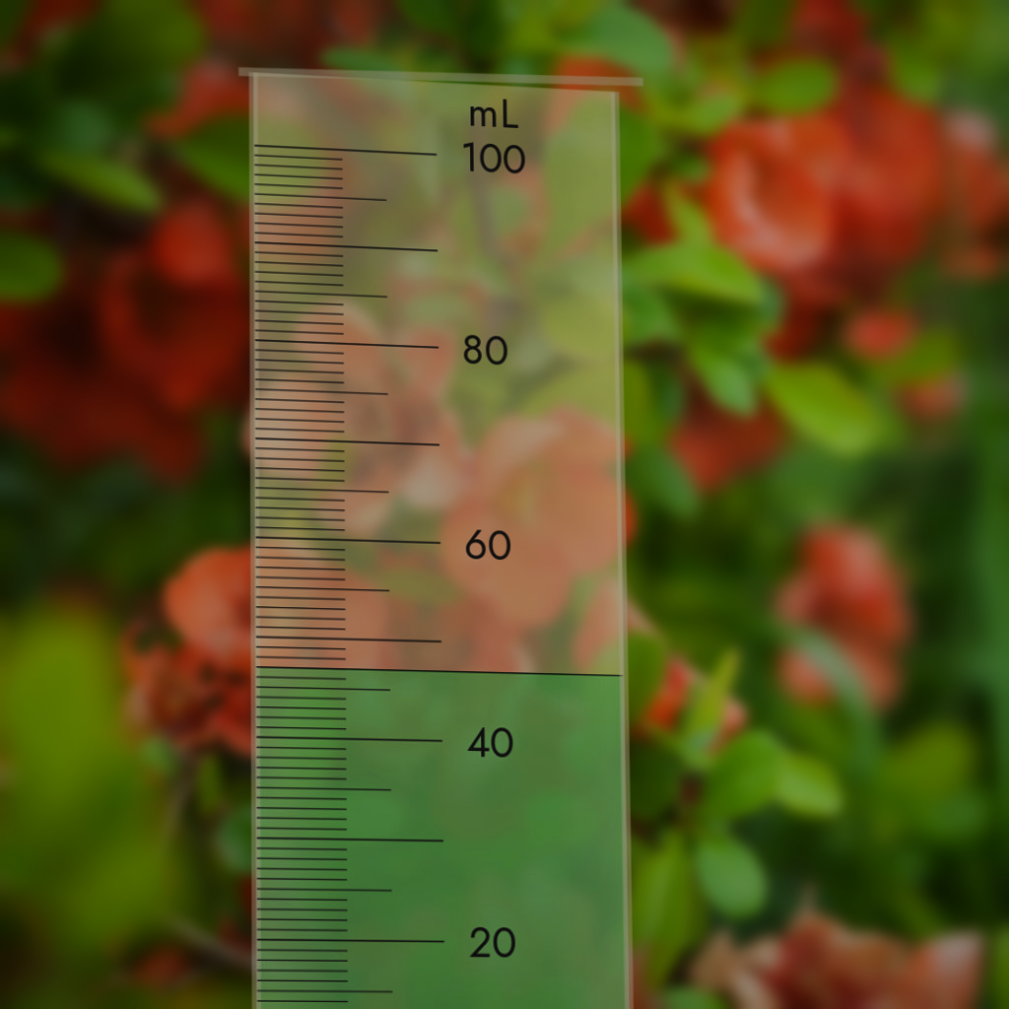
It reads 47,mL
